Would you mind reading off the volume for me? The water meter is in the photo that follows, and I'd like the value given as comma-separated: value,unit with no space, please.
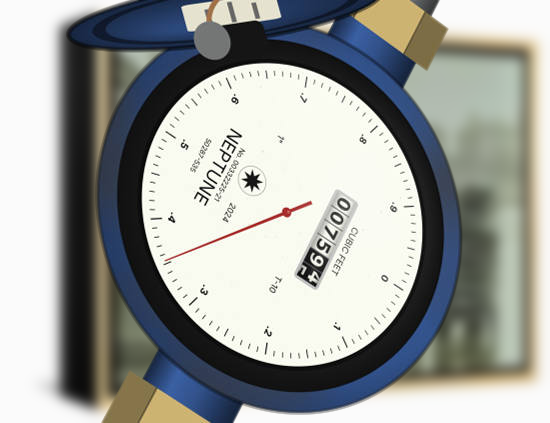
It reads 7594.35,ft³
